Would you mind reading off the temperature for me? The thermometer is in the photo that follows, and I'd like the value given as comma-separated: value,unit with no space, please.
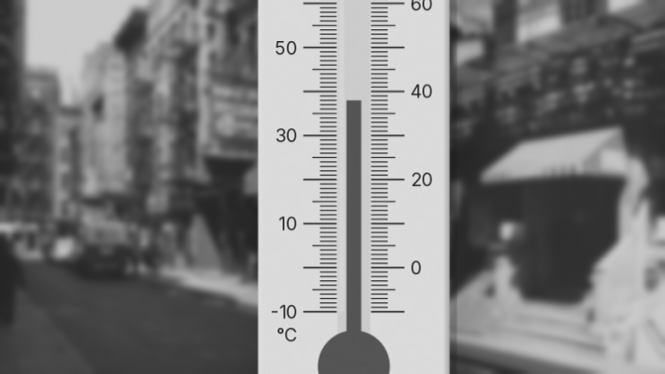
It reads 38,°C
